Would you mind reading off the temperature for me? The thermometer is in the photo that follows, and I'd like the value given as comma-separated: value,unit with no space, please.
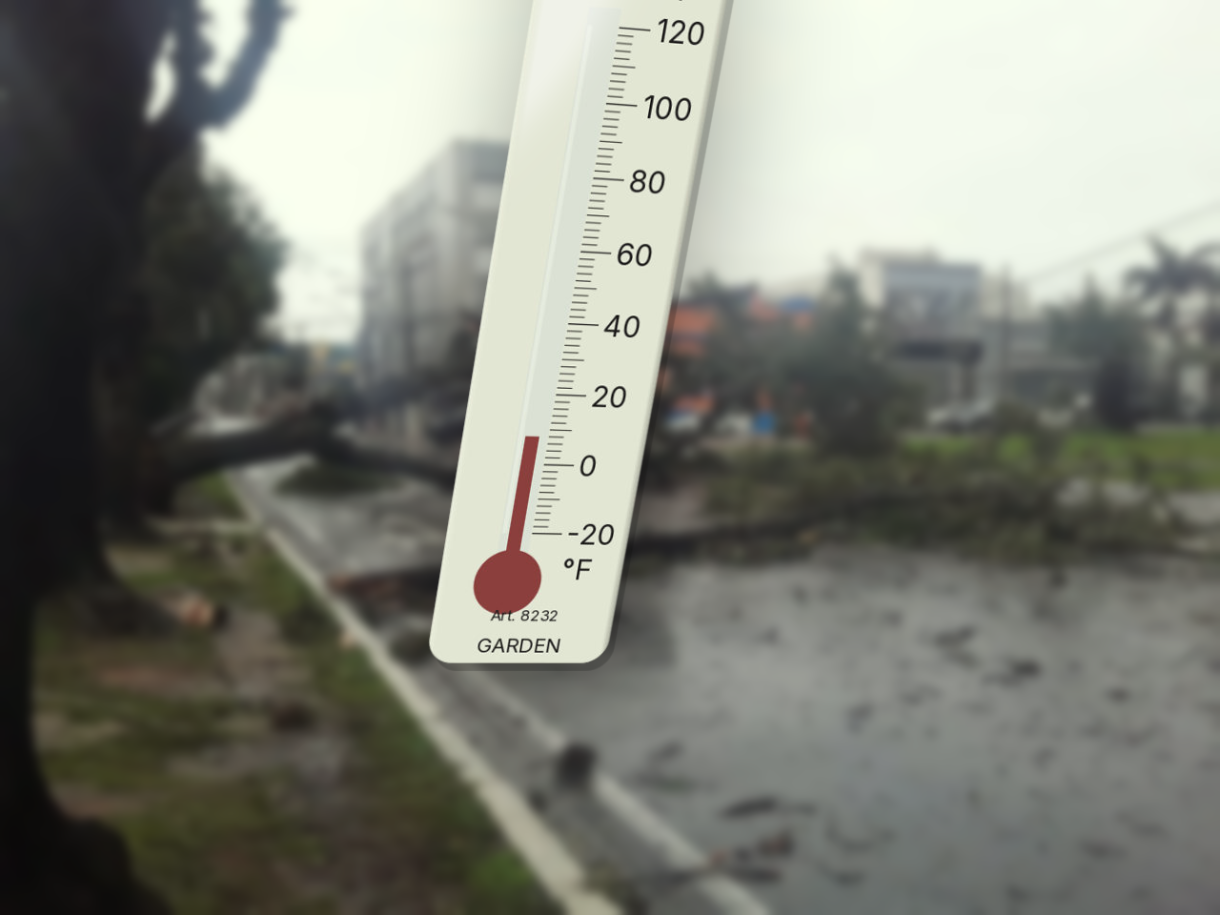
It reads 8,°F
